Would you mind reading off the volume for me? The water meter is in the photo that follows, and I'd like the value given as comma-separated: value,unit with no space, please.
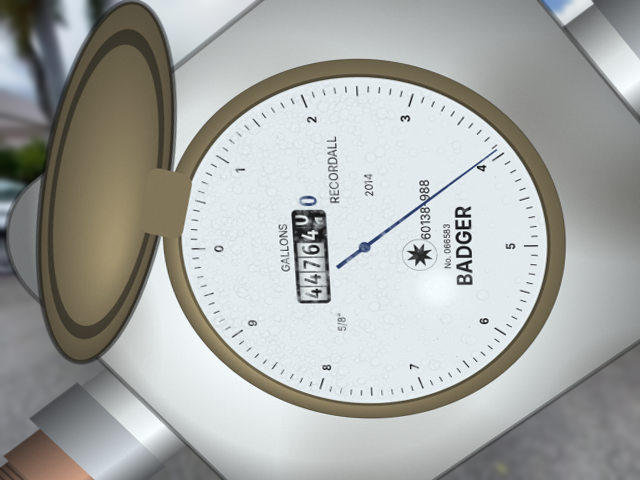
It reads 4476403.9,gal
